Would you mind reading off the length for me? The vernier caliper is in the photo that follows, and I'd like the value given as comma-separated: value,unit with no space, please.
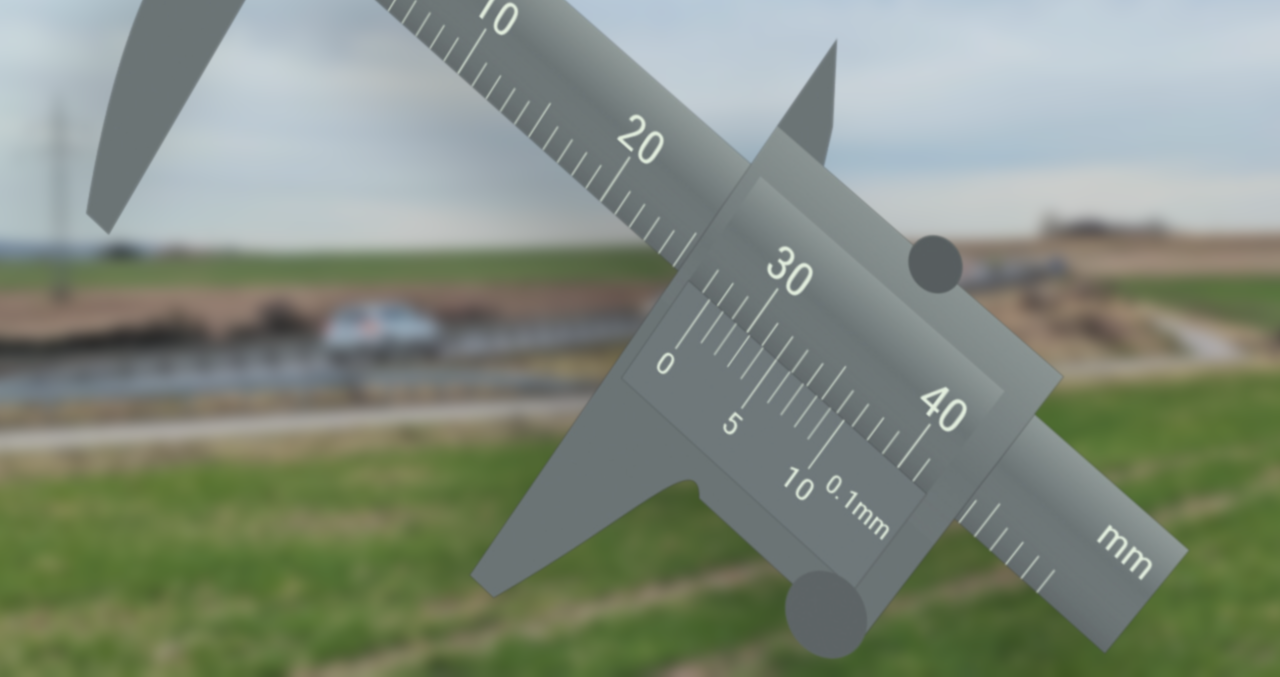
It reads 27.5,mm
